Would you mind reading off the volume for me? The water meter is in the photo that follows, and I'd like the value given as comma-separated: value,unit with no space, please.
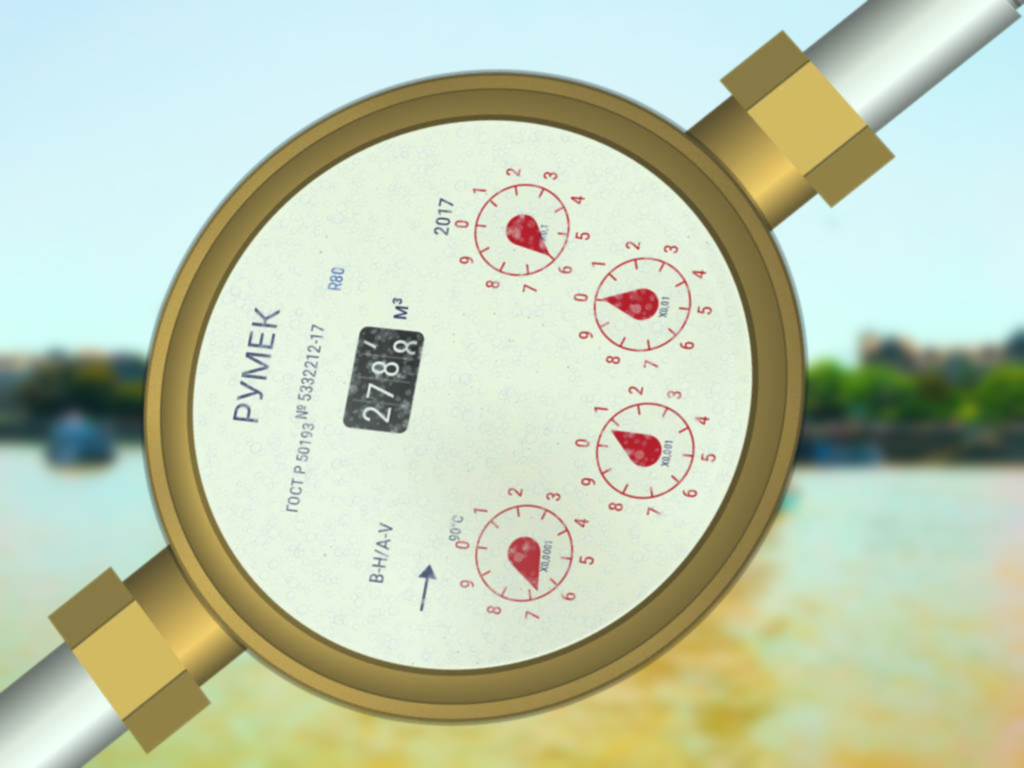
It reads 2787.6006,m³
